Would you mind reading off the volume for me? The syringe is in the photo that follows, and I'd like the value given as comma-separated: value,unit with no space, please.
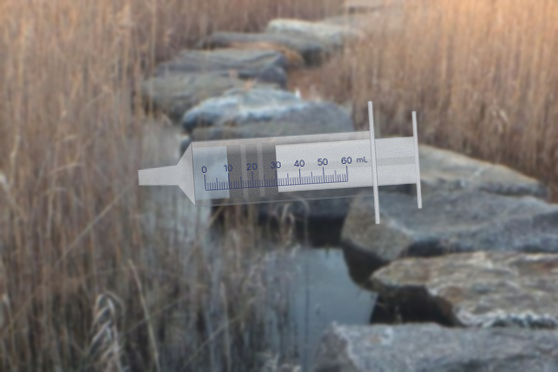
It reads 10,mL
